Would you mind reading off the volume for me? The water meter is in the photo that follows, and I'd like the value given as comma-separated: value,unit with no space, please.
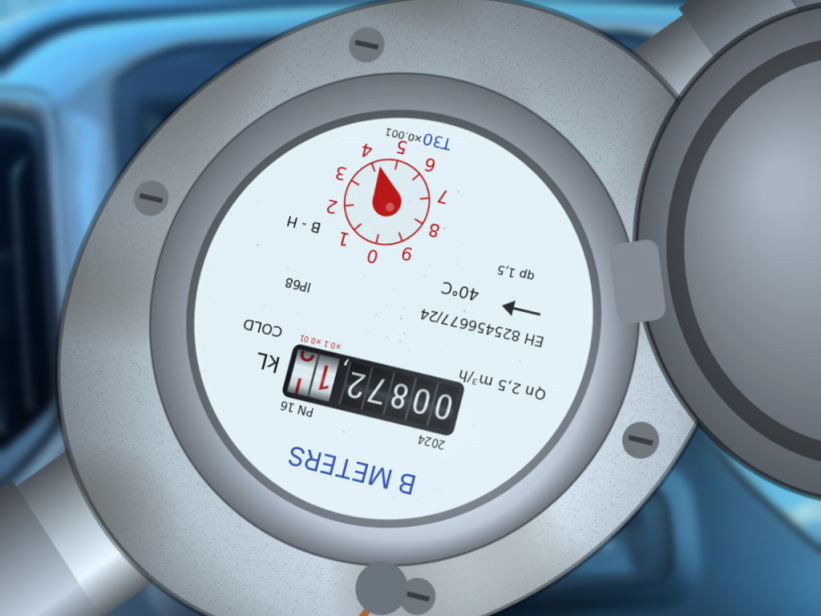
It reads 872.114,kL
